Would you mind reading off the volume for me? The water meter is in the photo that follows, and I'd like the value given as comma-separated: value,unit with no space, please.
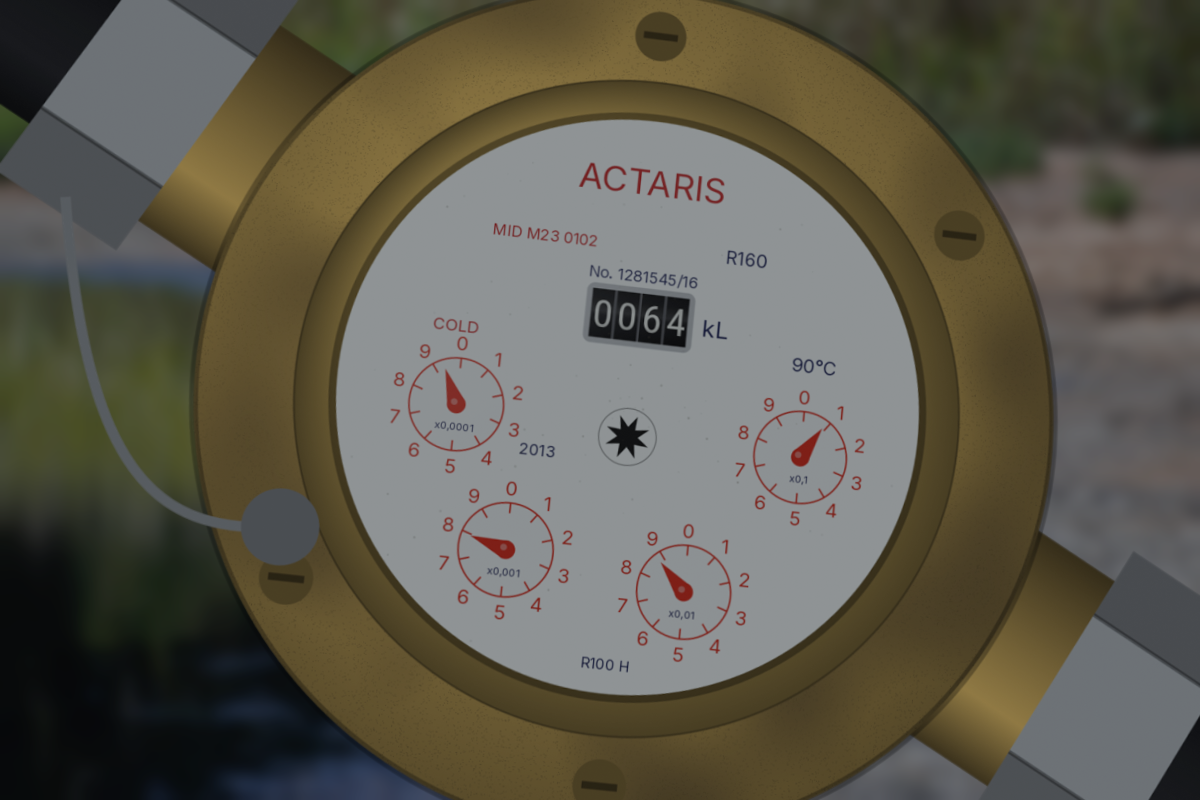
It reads 64.0879,kL
